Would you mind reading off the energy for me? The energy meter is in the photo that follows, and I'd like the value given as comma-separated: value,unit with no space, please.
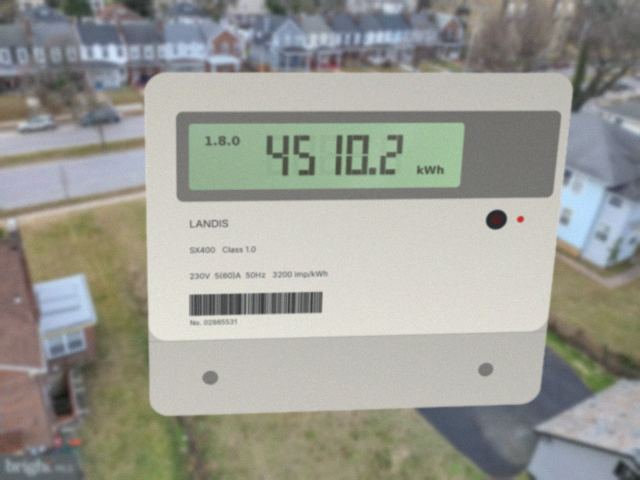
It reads 4510.2,kWh
